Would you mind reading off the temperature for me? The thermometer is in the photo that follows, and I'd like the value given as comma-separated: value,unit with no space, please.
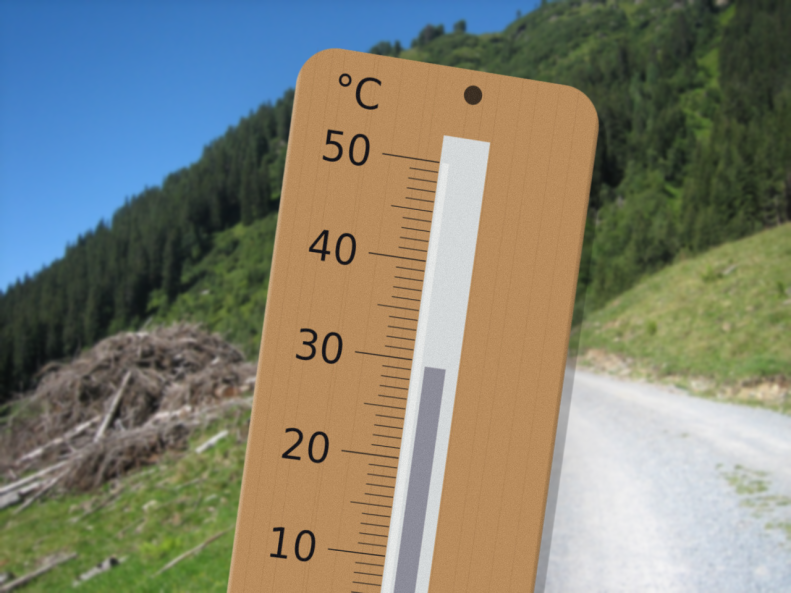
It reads 29.5,°C
